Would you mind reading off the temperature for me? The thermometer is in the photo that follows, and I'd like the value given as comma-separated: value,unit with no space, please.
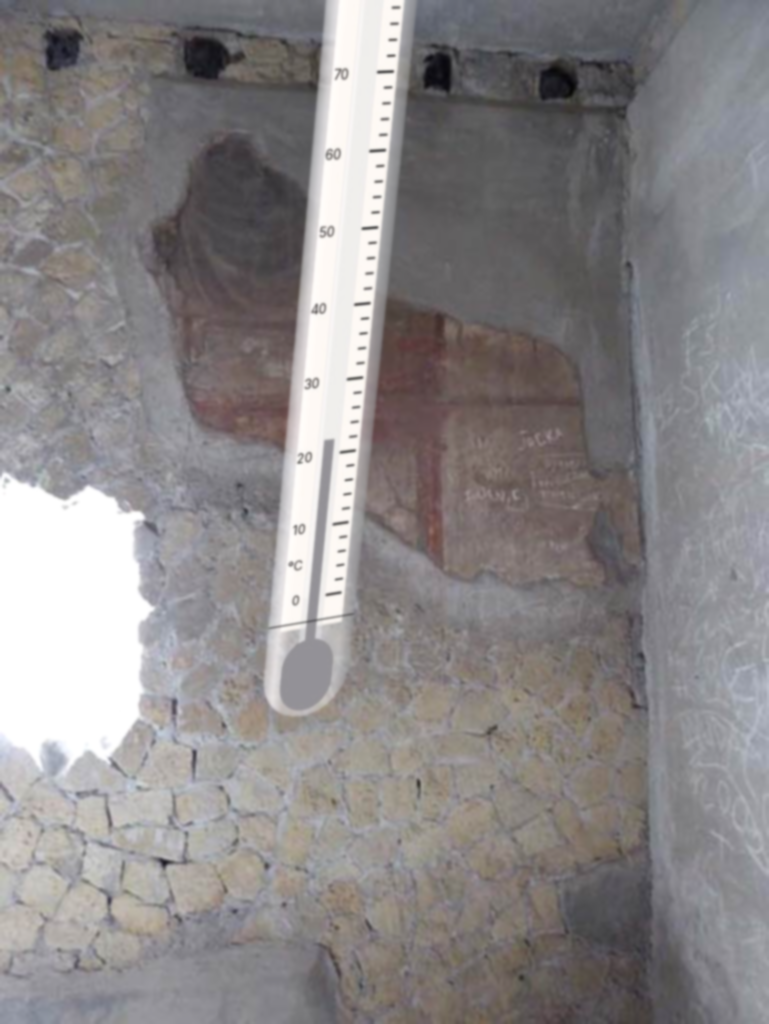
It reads 22,°C
